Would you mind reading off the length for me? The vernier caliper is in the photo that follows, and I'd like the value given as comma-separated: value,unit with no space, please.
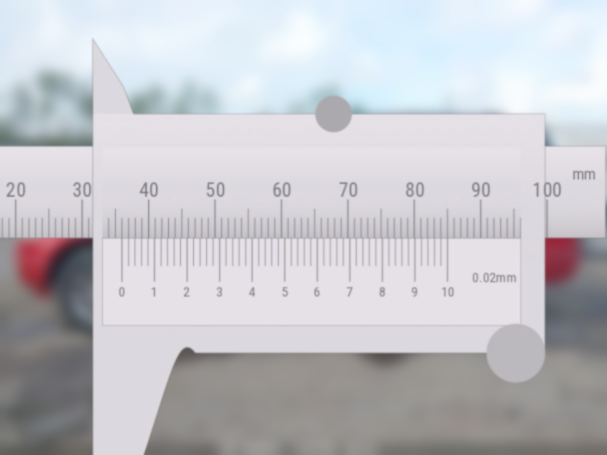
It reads 36.0,mm
